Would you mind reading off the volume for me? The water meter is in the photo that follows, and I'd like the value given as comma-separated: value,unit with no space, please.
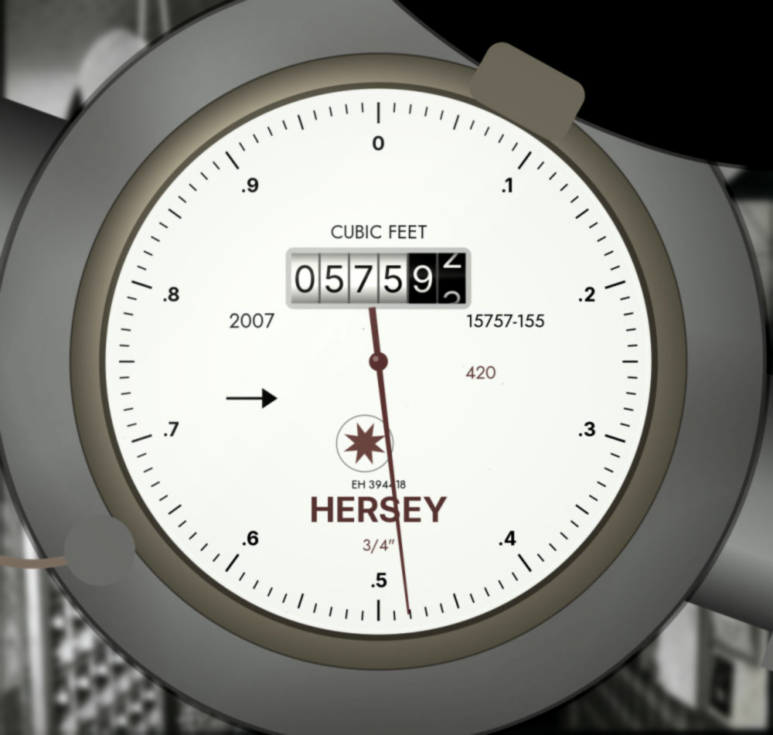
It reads 57592.48,ft³
